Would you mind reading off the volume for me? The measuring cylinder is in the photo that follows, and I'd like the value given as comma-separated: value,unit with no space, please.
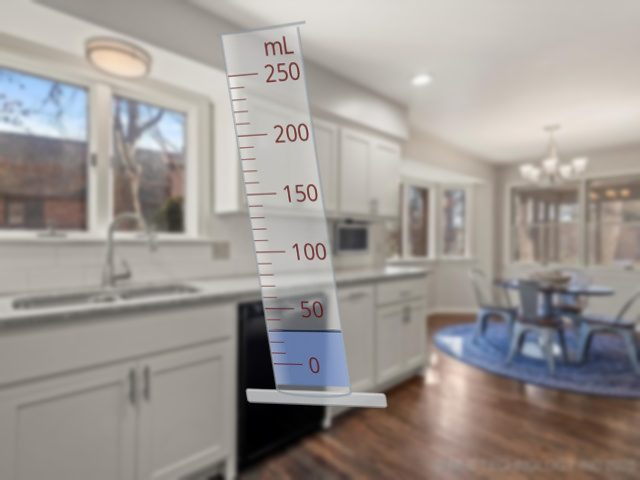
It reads 30,mL
